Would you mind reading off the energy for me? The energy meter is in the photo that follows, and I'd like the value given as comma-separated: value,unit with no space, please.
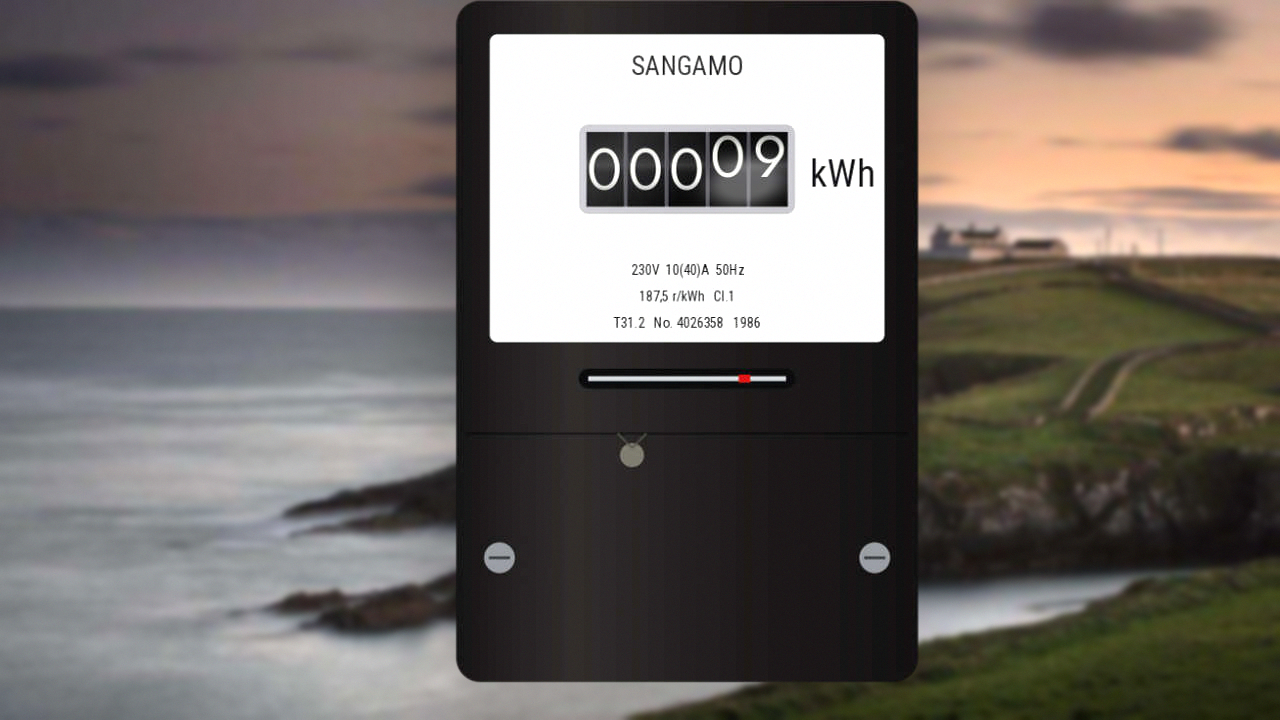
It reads 9,kWh
